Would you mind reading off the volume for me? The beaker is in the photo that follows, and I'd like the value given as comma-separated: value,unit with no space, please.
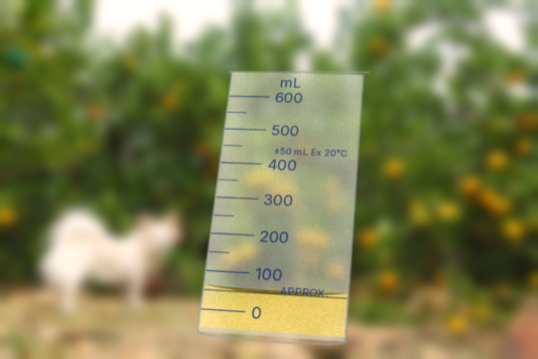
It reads 50,mL
